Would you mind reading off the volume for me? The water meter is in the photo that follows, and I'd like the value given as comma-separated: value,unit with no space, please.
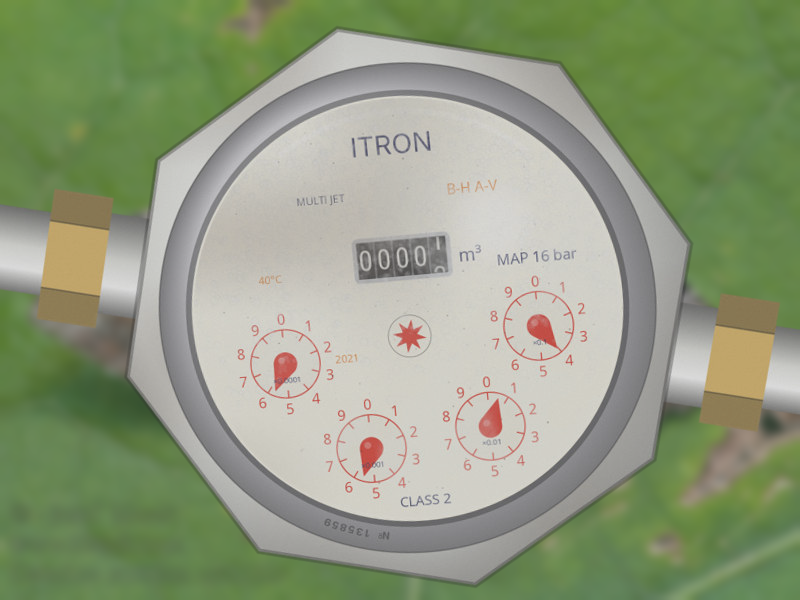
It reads 1.4055,m³
